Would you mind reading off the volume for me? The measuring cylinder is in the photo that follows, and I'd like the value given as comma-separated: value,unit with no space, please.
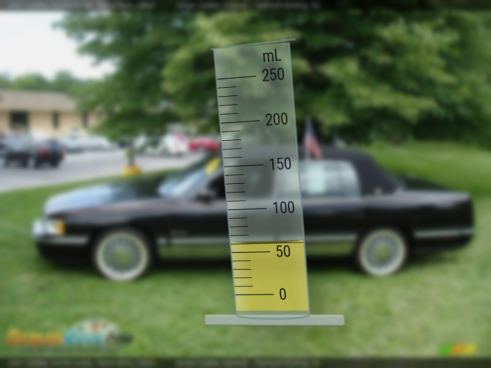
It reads 60,mL
